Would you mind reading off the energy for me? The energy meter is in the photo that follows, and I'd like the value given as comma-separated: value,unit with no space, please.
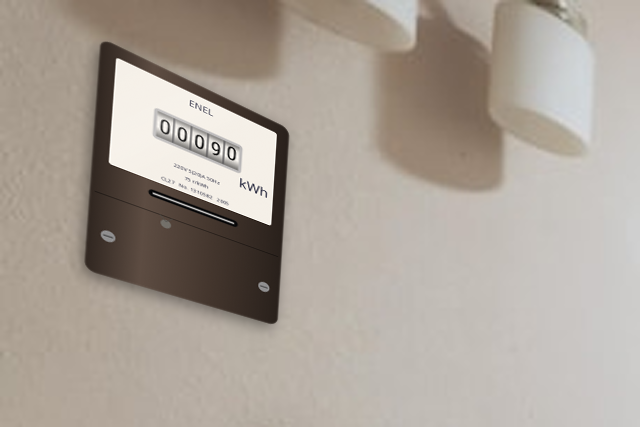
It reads 90,kWh
